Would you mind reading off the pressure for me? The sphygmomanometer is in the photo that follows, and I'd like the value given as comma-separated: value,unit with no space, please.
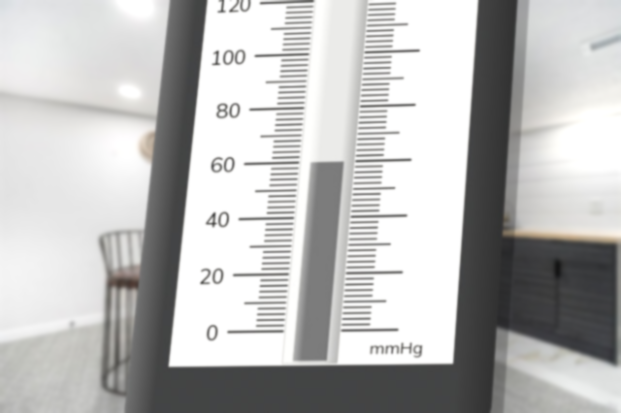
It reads 60,mmHg
